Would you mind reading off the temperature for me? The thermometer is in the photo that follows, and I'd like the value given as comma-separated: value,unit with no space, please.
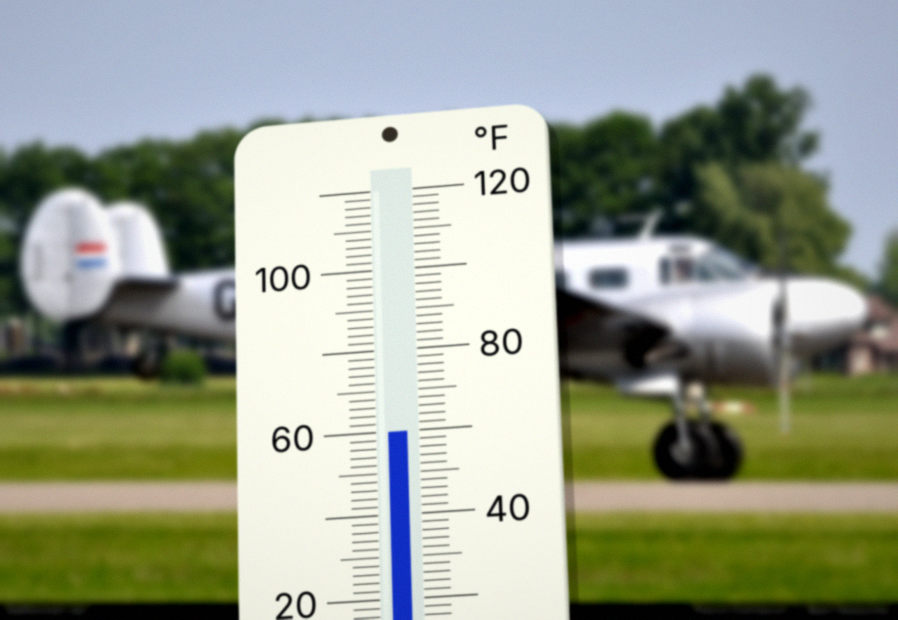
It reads 60,°F
